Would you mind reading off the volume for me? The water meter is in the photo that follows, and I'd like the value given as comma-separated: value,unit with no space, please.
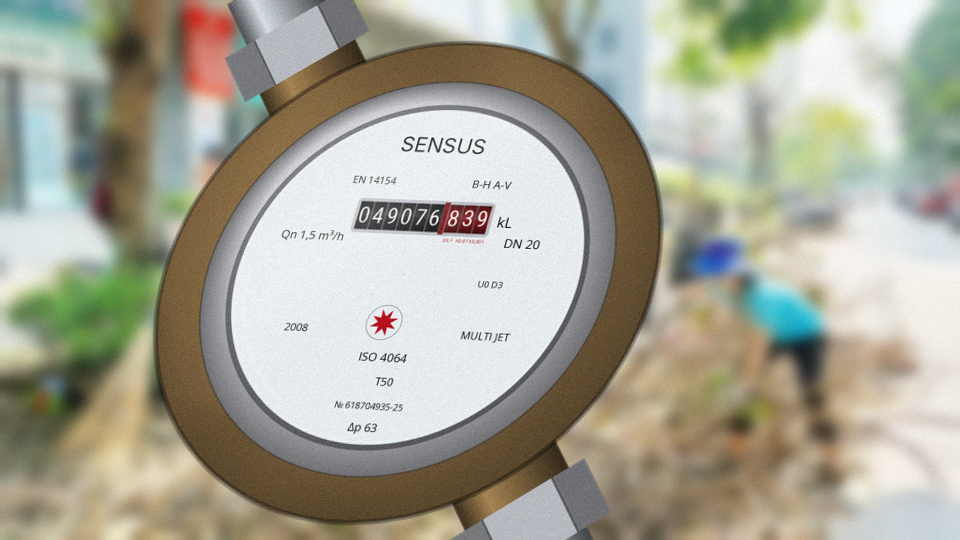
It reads 49076.839,kL
